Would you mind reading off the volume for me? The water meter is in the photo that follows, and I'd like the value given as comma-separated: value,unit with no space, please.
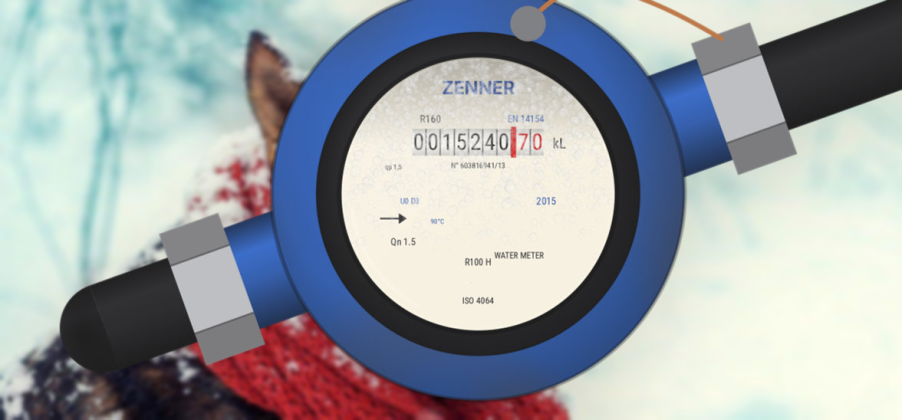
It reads 15240.70,kL
